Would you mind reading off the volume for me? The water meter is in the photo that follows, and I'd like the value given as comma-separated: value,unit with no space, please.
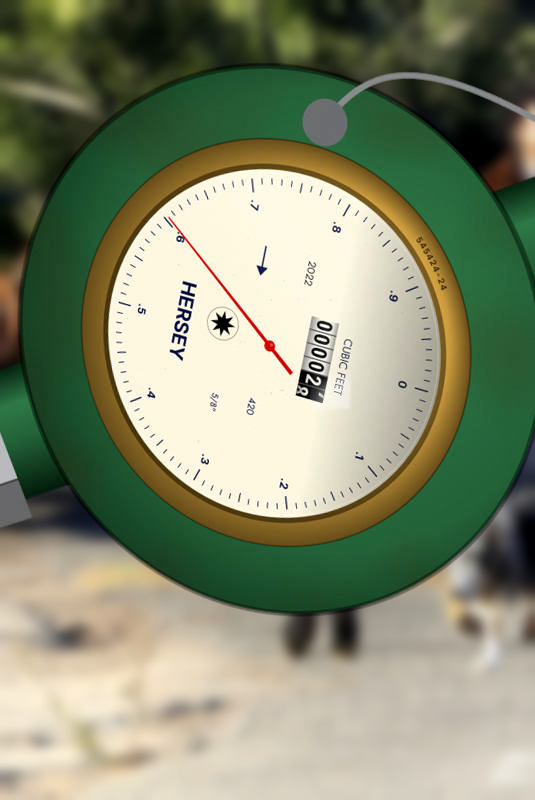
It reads 27.60,ft³
